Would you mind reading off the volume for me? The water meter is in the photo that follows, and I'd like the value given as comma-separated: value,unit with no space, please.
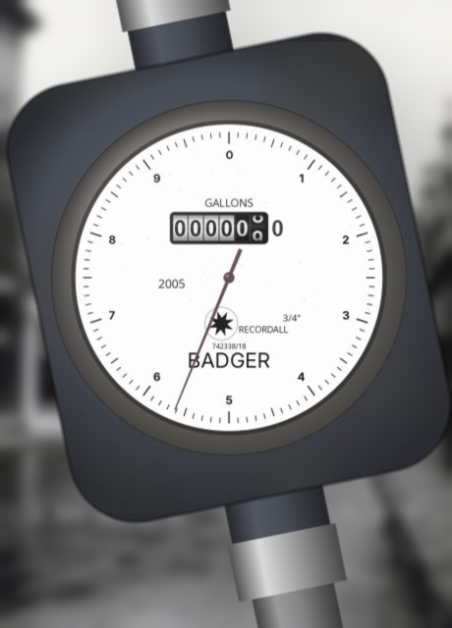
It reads 85.6,gal
